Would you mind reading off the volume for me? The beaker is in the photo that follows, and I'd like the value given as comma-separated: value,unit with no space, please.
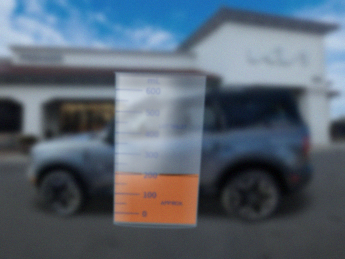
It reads 200,mL
